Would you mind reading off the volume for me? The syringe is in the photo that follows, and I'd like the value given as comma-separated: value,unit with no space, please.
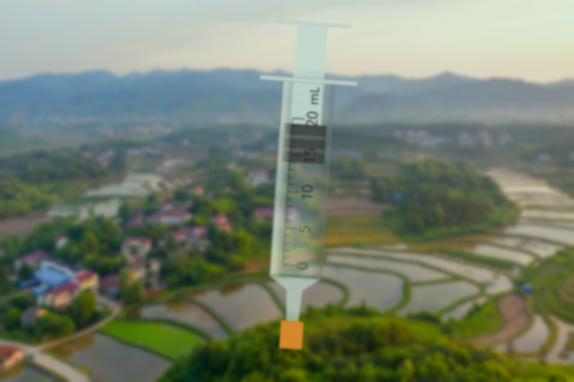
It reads 14,mL
